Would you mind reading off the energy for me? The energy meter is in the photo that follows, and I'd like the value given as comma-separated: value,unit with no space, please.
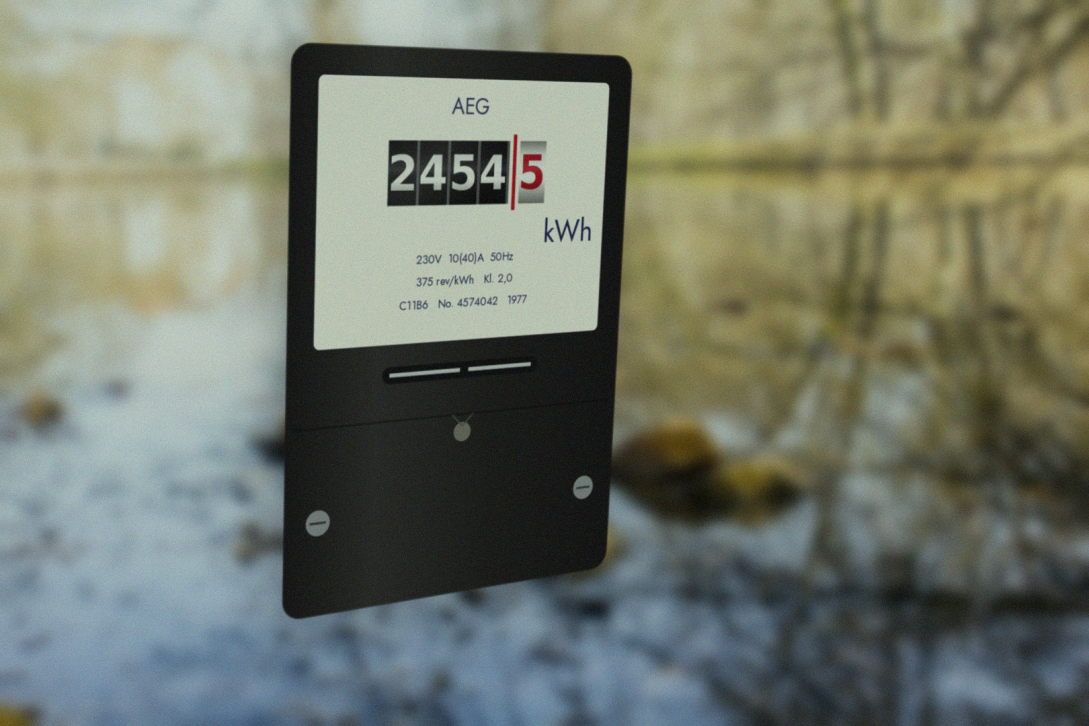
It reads 2454.5,kWh
